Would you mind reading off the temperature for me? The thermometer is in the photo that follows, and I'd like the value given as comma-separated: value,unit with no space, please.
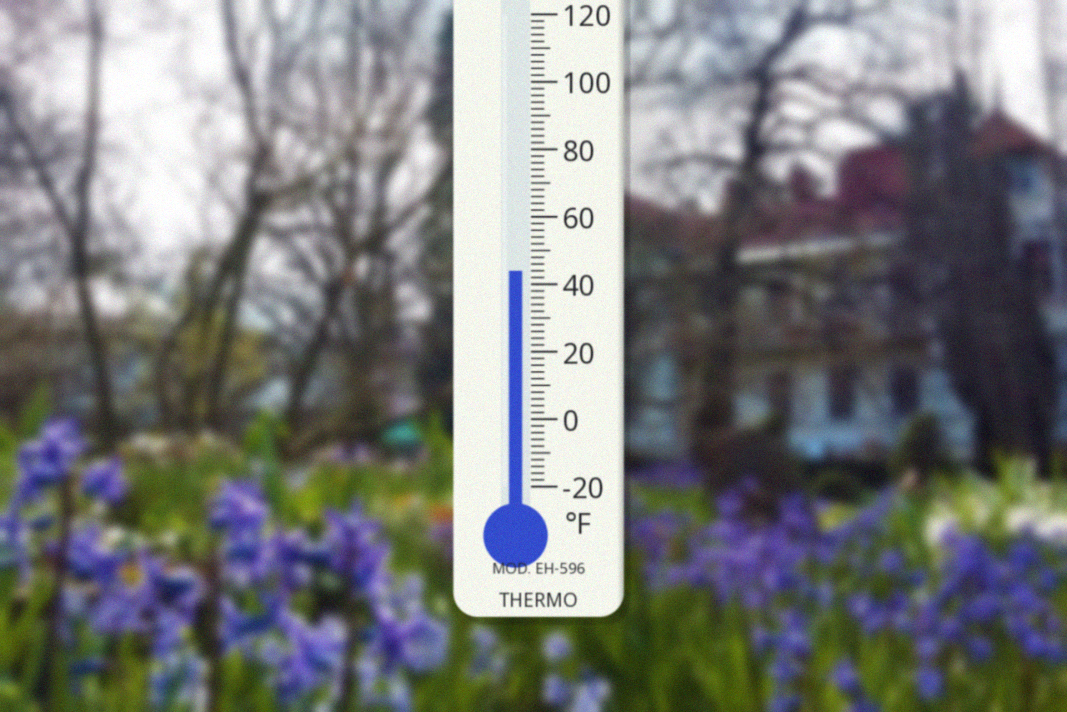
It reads 44,°F
